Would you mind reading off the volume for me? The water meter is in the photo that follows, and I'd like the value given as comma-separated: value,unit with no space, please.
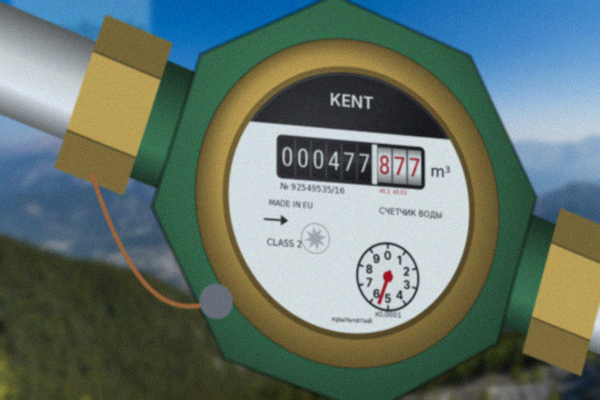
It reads 477.8775,m³
